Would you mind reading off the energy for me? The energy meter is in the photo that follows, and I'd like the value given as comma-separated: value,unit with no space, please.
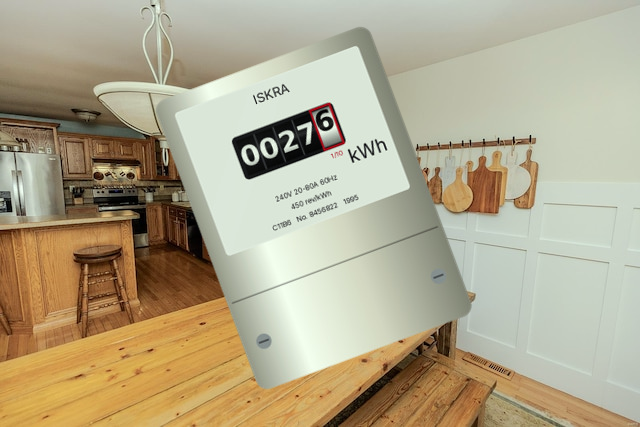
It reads 27.6,kWh
